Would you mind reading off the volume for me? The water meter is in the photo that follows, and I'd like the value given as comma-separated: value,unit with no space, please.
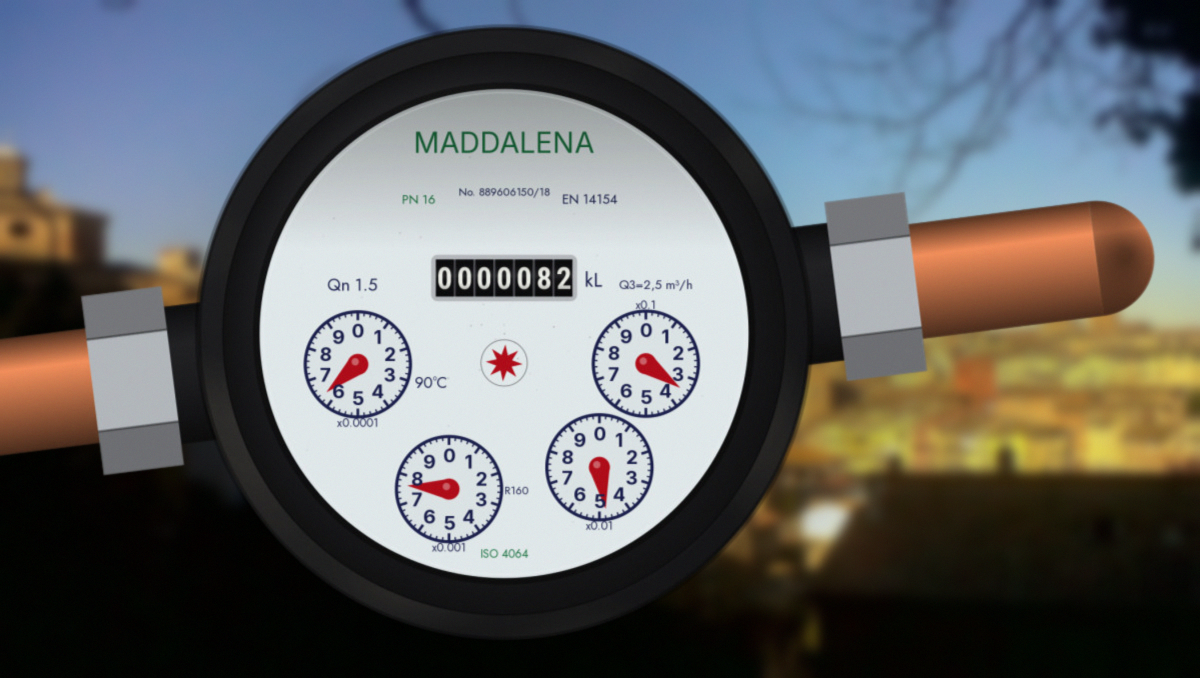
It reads 82.3476,kL
